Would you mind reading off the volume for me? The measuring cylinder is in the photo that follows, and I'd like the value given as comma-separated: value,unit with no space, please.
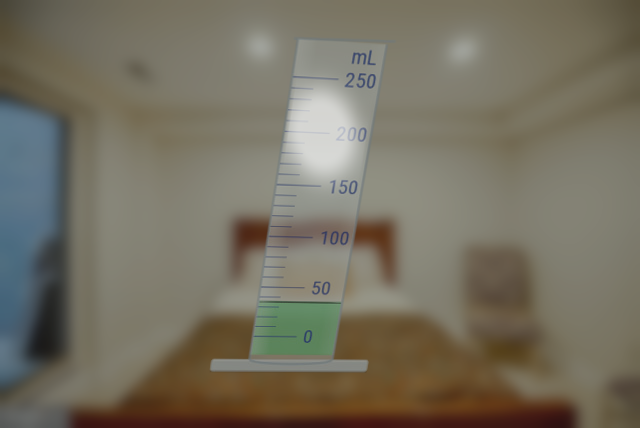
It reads 35,mL
